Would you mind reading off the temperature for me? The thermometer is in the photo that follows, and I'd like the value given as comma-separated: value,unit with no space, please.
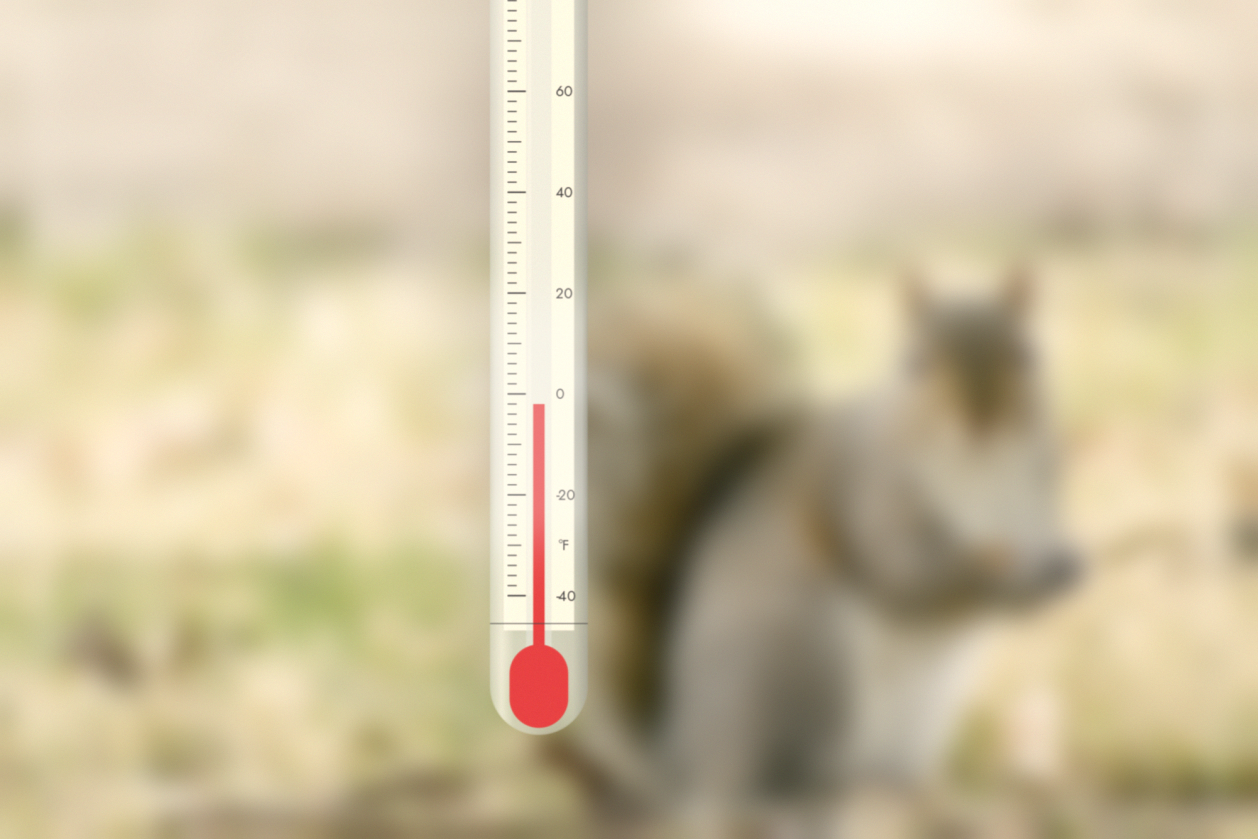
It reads -2,°F
